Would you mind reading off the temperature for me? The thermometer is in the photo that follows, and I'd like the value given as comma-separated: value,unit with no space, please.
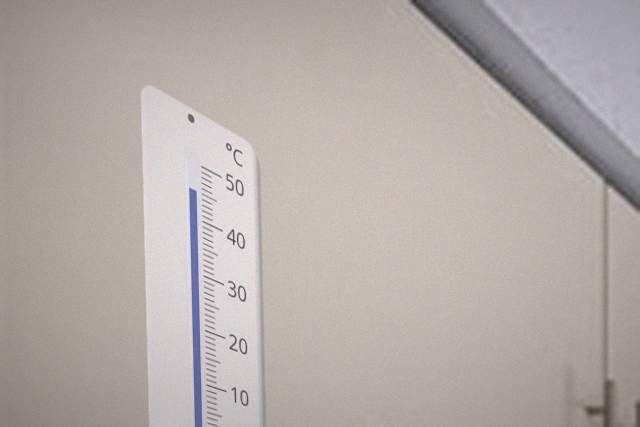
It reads 45,°C
